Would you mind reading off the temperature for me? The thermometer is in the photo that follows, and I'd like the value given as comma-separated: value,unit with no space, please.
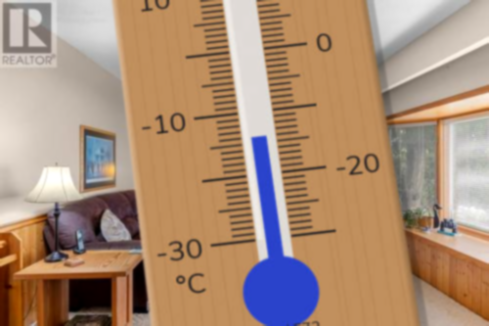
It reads -14,°C
